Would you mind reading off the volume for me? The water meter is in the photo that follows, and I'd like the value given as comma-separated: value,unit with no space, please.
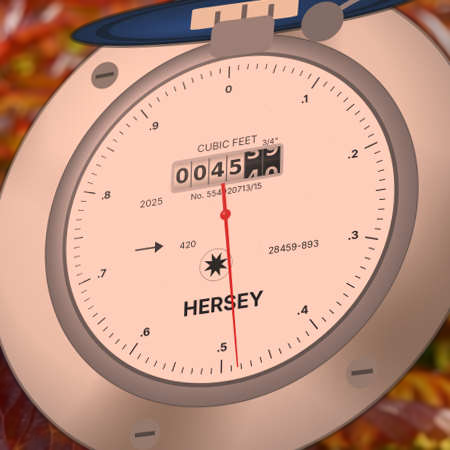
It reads 4539.48,ft³
